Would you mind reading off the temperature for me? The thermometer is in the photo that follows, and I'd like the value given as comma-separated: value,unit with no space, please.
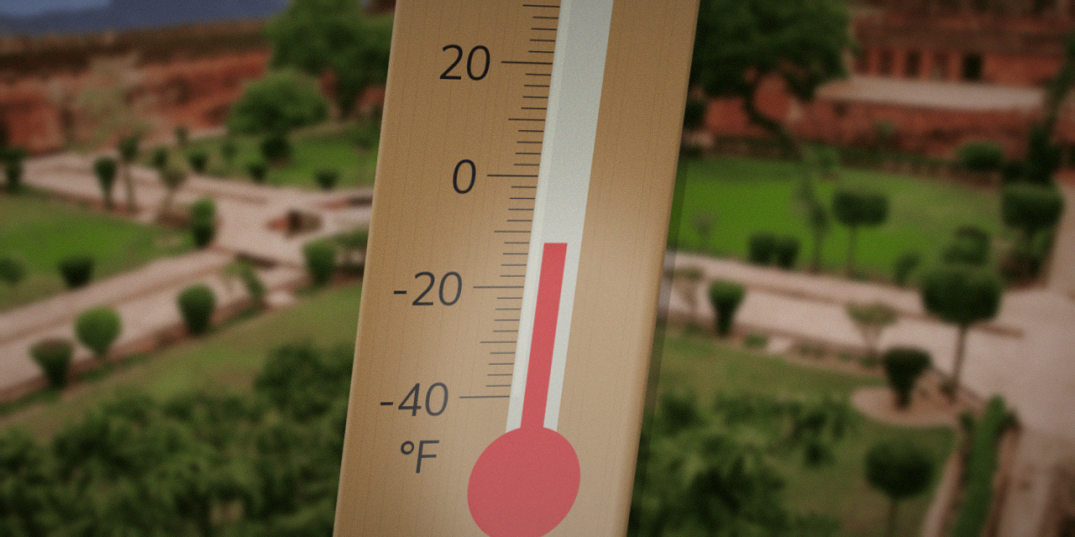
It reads -12,°F
